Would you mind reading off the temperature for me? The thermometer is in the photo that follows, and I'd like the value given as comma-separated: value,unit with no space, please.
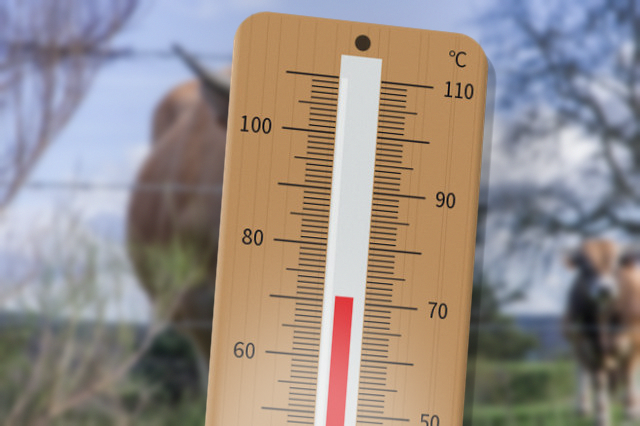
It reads 71,°C
